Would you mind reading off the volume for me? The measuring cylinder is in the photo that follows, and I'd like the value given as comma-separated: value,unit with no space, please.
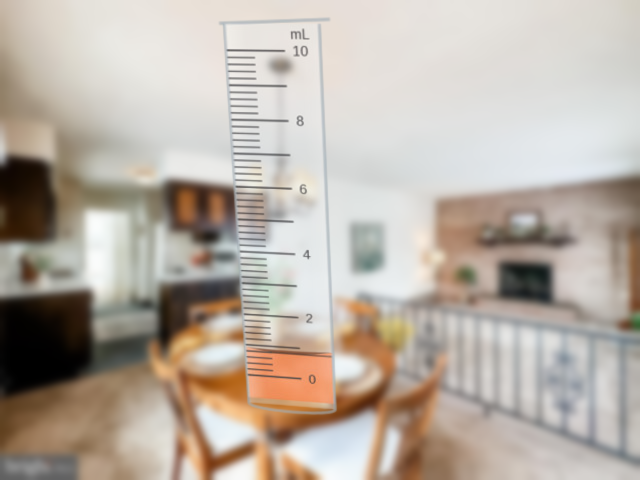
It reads 0.8,mL
